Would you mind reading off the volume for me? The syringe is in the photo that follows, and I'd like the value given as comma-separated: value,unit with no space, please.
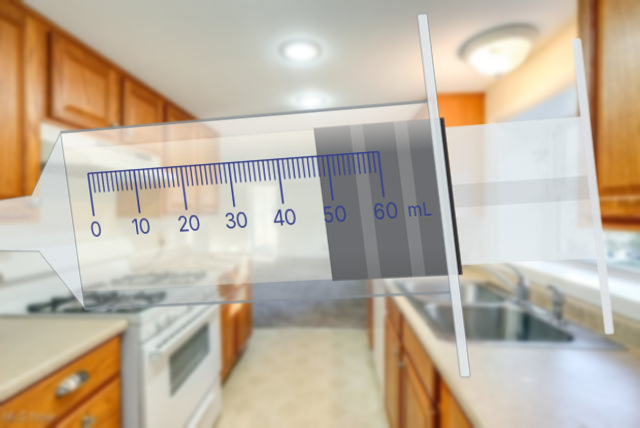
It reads 48,mL
